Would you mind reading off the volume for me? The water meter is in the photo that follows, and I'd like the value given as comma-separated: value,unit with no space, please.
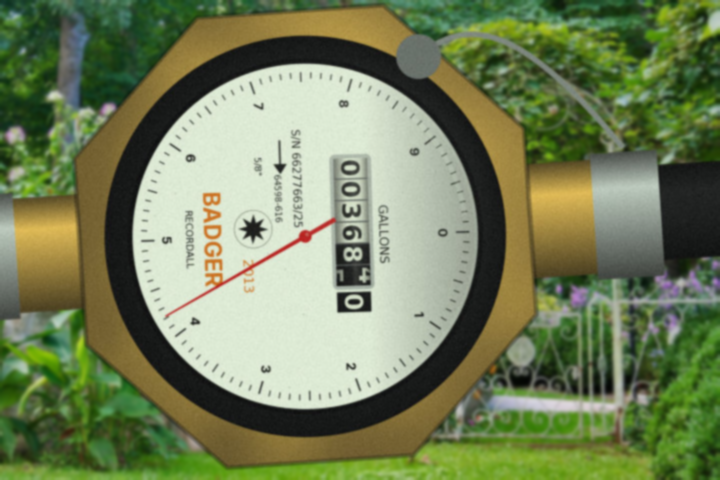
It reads 36844.2,gal
